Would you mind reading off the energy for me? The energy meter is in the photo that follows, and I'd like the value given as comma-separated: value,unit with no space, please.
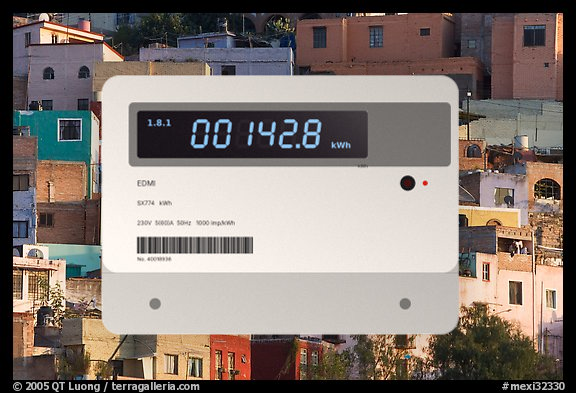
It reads 142.8,kWh
